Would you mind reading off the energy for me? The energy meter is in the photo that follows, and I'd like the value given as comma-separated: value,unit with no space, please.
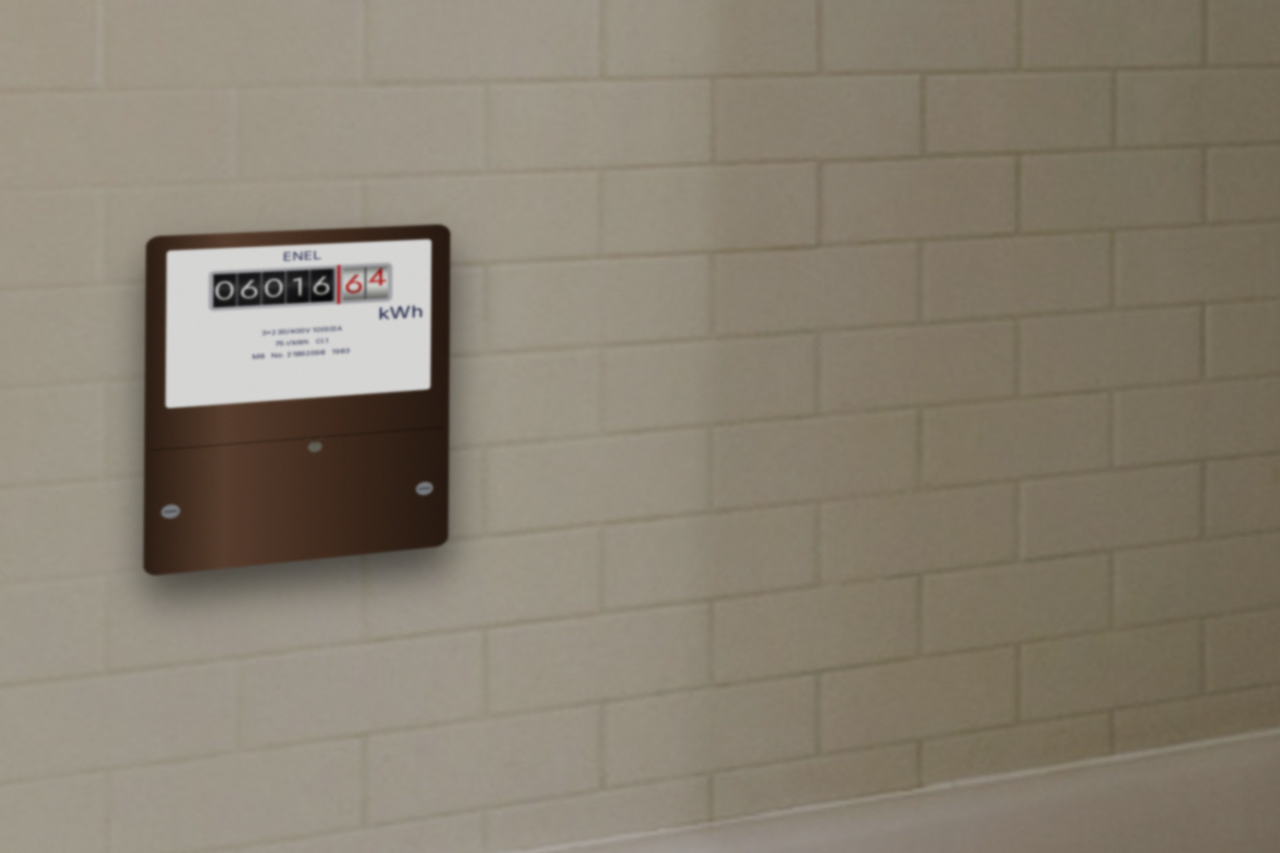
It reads 6016.64,kWh
